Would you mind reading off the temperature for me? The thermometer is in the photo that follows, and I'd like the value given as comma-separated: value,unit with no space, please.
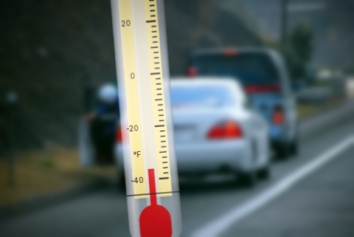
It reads -36,°F
